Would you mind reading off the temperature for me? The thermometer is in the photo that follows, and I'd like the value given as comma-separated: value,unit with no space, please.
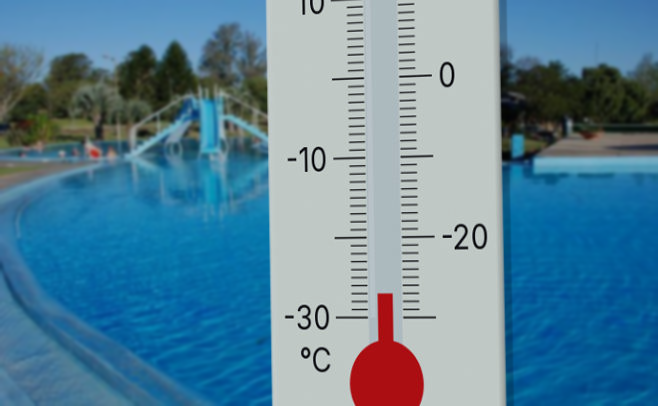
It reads -27,°C
